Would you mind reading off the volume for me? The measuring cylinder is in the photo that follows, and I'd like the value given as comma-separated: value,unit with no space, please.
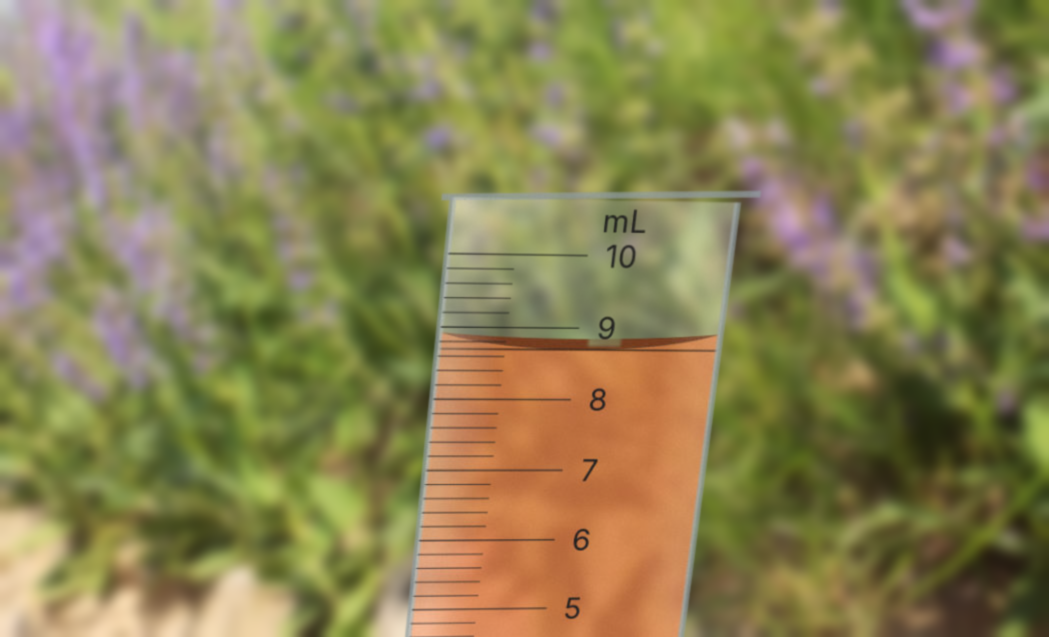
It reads 8.7,mL
